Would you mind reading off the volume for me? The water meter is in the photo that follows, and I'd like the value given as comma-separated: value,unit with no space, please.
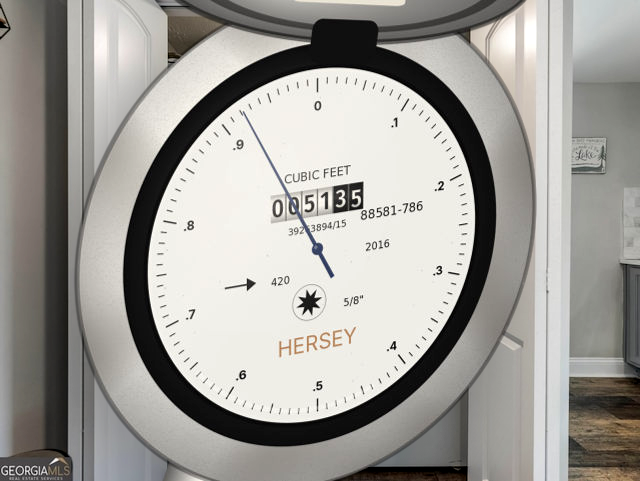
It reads 5134.92,ft³
